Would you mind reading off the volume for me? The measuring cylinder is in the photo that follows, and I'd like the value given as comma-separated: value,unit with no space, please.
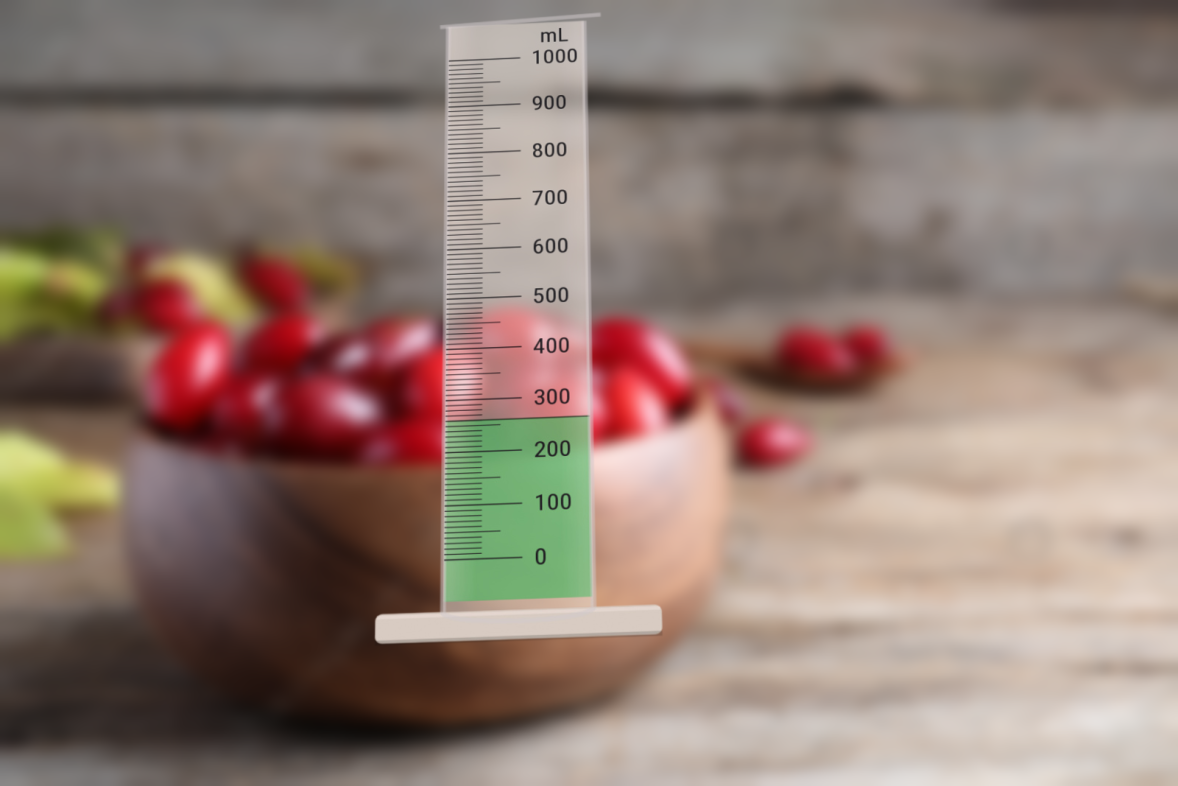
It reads 260,mL
